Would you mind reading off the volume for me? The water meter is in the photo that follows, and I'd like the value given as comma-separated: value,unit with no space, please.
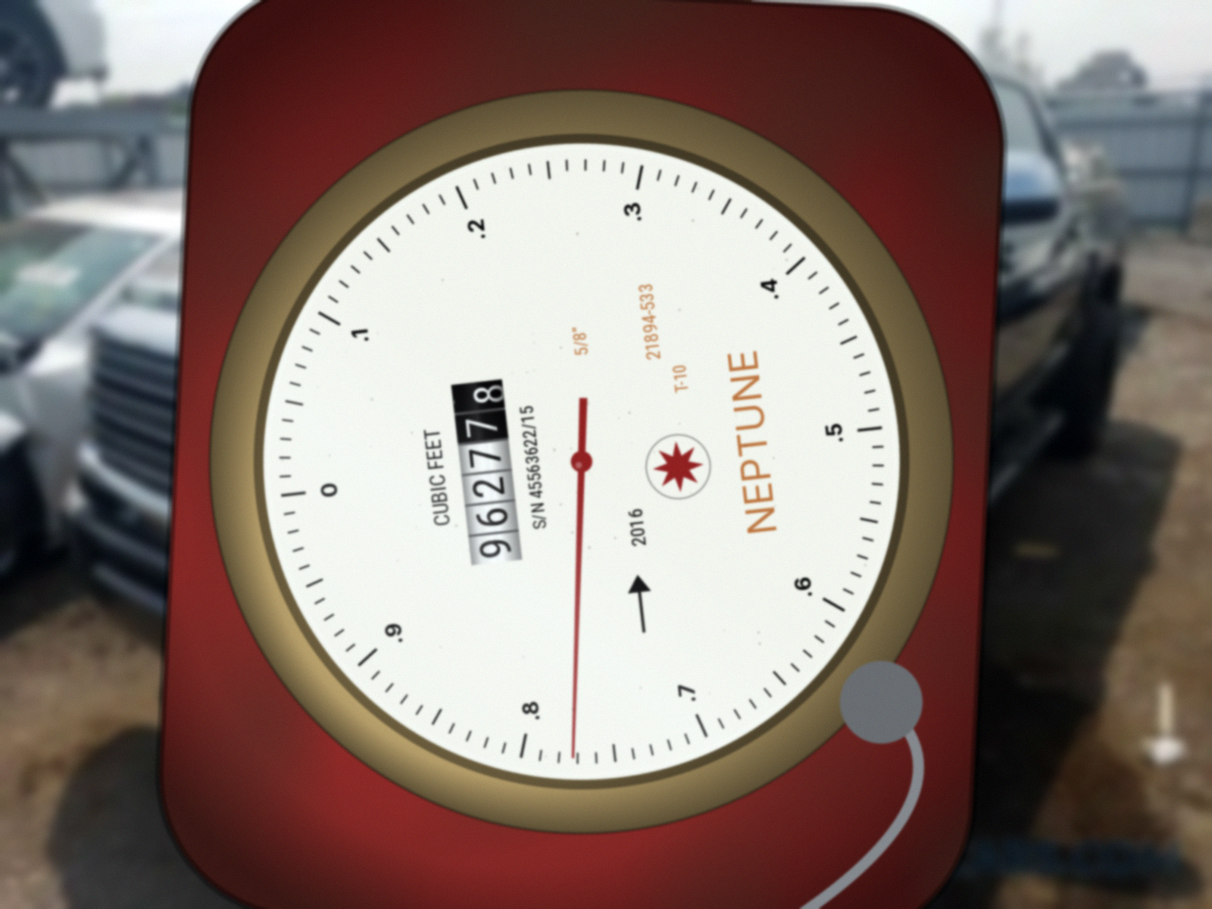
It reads 962777.77,ft³
